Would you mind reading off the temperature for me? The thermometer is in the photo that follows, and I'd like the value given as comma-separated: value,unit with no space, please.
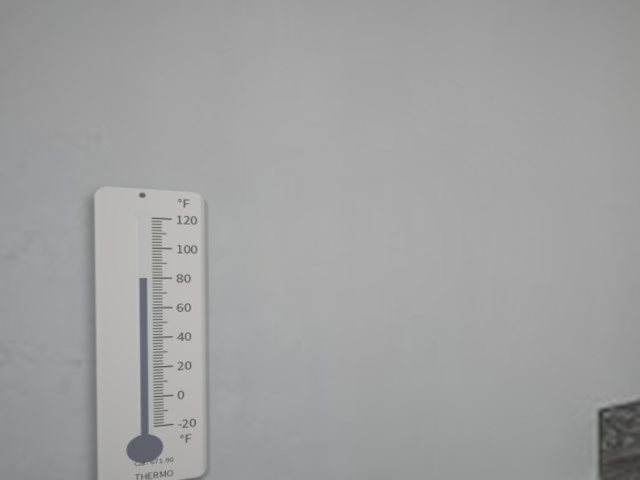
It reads 80,°F
